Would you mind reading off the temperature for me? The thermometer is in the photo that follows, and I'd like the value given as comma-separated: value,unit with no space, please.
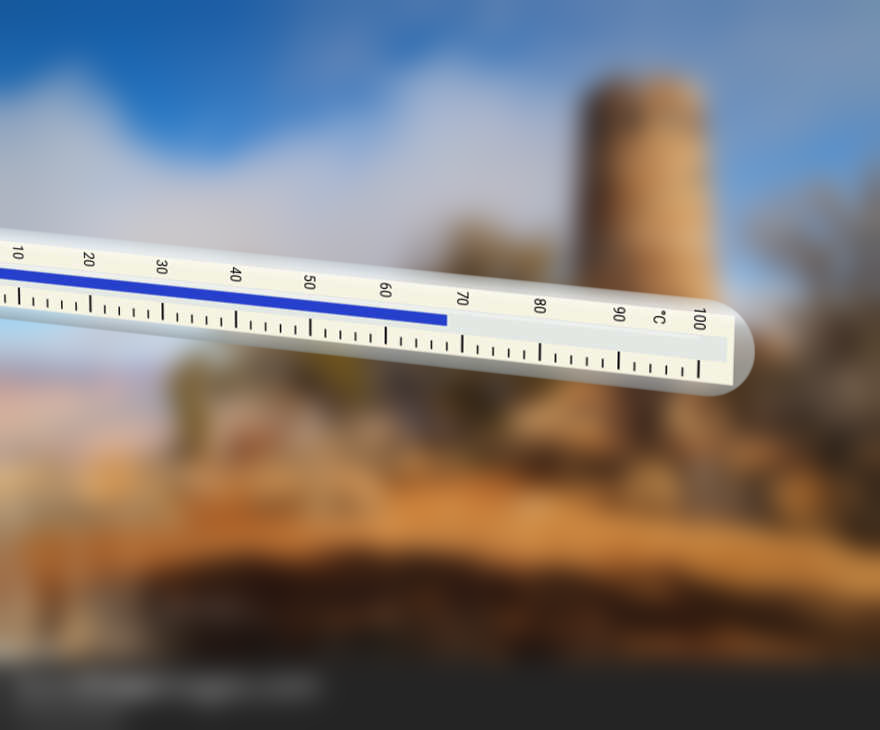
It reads 68,°C
